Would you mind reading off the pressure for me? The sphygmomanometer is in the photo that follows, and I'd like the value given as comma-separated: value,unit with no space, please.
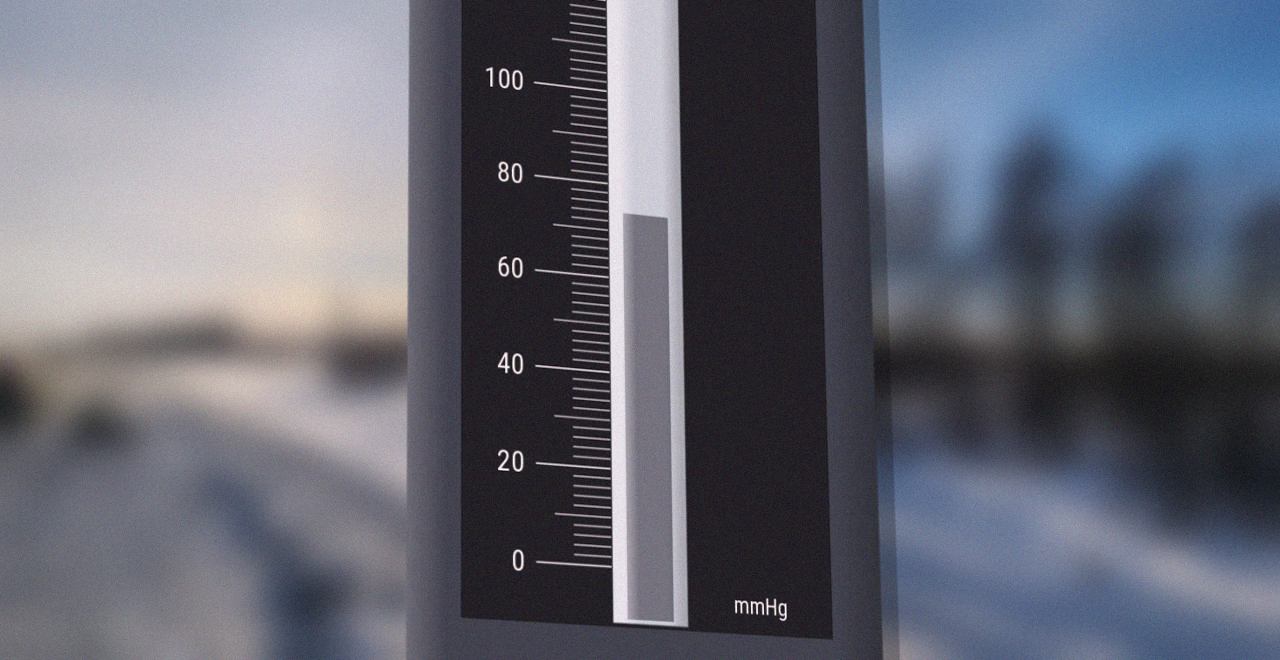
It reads 74,mmHg
